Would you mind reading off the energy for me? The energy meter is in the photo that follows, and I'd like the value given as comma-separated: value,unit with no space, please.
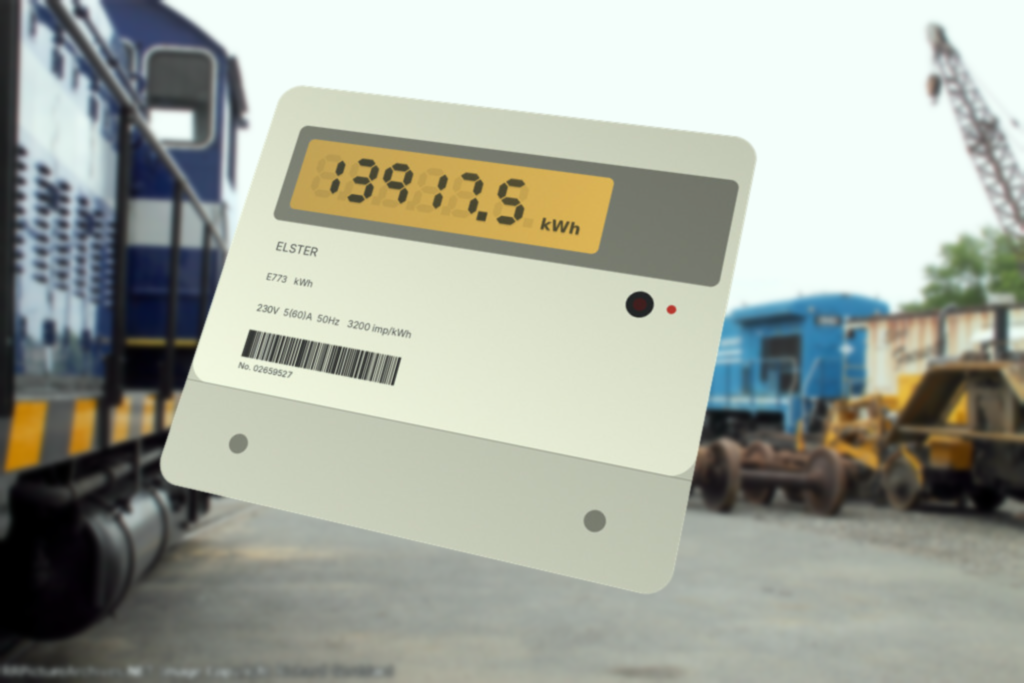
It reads 13917.5,kWh
